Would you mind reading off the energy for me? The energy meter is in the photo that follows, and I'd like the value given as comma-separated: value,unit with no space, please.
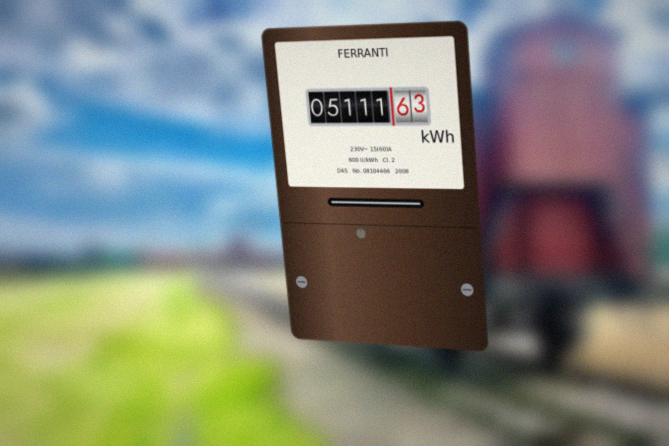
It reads 5111.63,kWh
